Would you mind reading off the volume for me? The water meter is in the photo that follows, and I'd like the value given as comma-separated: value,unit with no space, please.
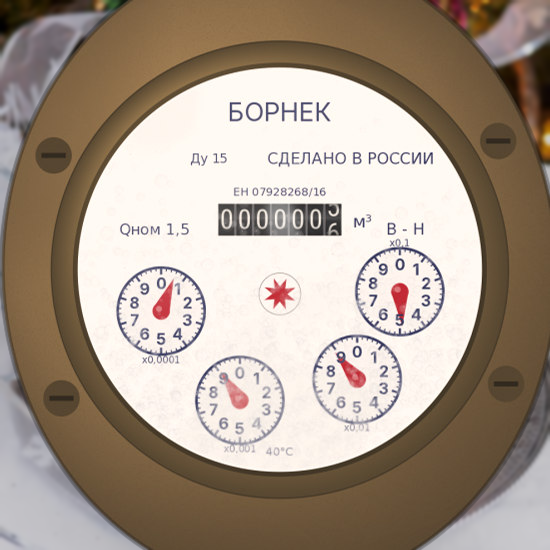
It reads 5.4890,m³
